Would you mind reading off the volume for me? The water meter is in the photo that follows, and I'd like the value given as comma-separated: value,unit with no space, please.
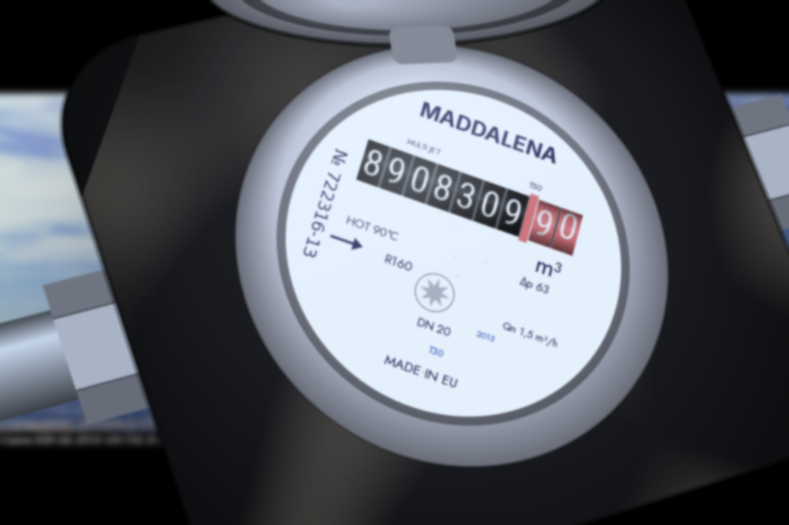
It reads 8908309.90,m³
